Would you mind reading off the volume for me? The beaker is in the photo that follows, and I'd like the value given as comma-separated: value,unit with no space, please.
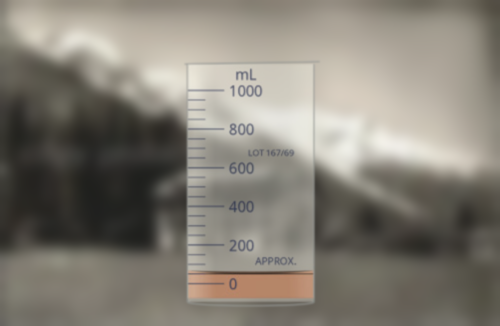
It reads 50,mL
